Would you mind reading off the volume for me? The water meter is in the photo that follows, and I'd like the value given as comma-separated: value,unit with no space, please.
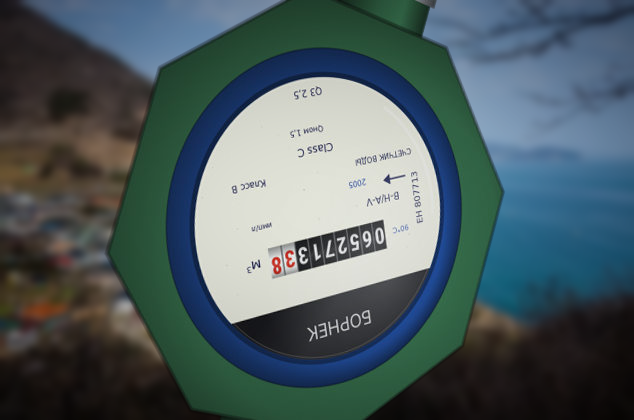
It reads 652713.38,m³
